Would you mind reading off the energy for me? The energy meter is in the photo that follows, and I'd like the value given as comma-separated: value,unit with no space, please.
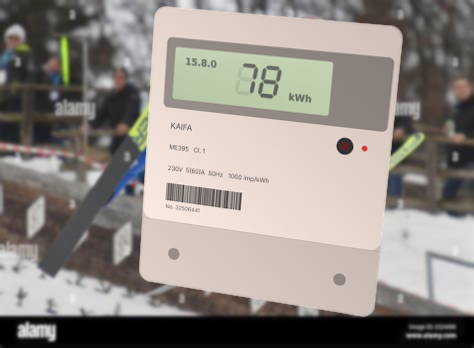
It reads 78,kWh
